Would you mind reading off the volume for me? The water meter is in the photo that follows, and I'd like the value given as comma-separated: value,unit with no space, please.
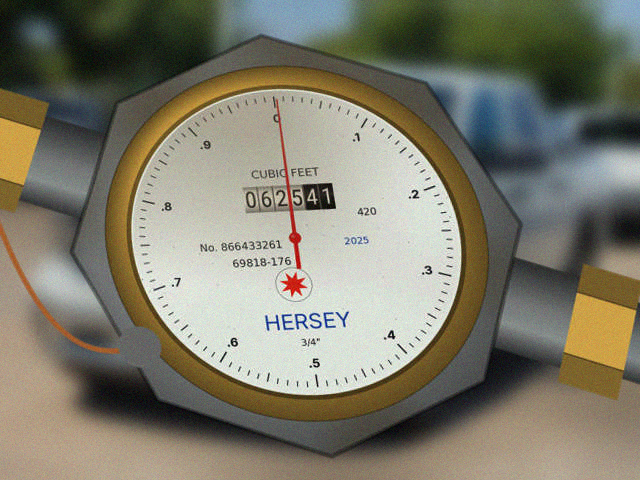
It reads 62541.00,ft³
